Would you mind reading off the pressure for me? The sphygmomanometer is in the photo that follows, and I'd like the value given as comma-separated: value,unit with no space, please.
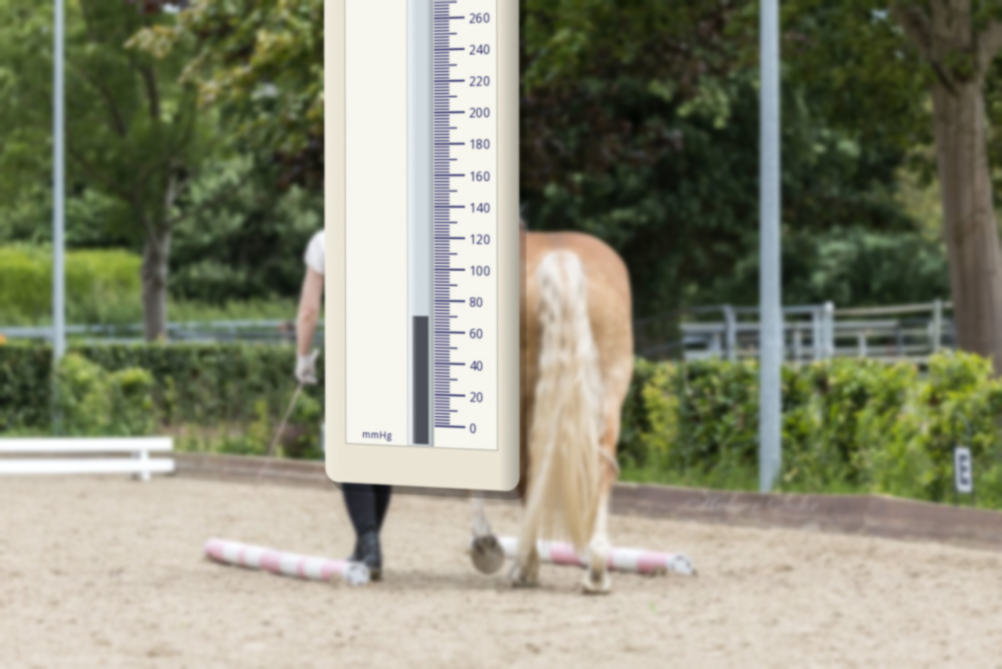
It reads 70,mmHg
